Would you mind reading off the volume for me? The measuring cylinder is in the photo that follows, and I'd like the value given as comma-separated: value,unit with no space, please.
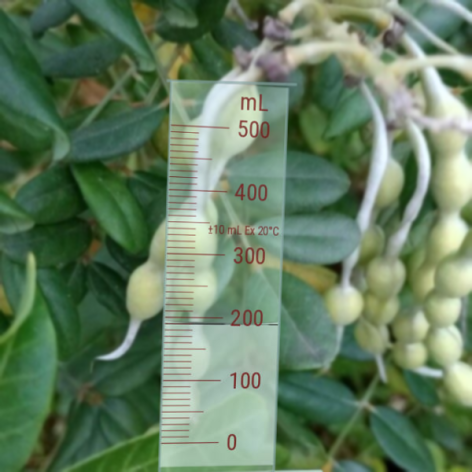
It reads 190,mL
